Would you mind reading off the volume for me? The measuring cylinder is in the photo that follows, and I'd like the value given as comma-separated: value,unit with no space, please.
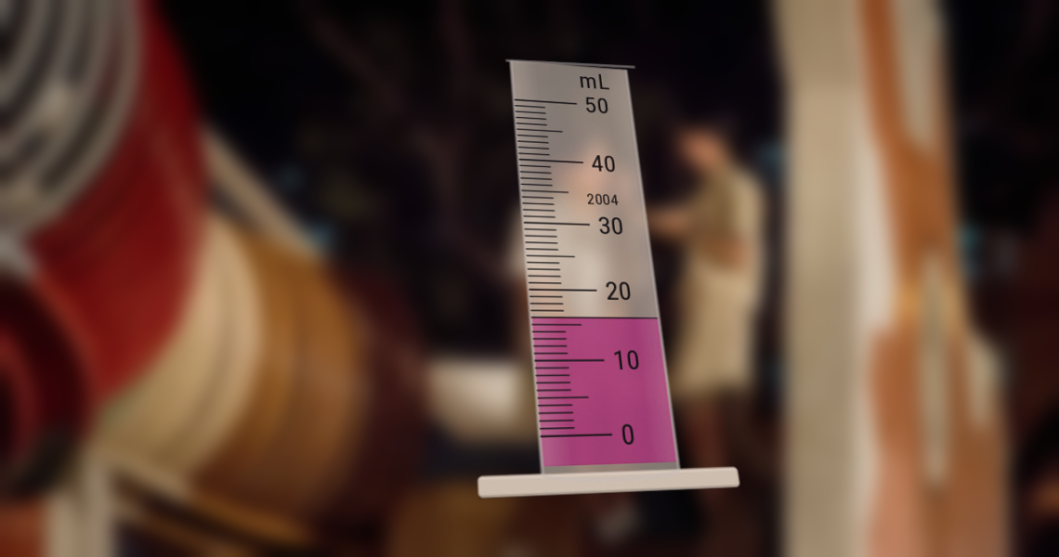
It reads 16,mL
